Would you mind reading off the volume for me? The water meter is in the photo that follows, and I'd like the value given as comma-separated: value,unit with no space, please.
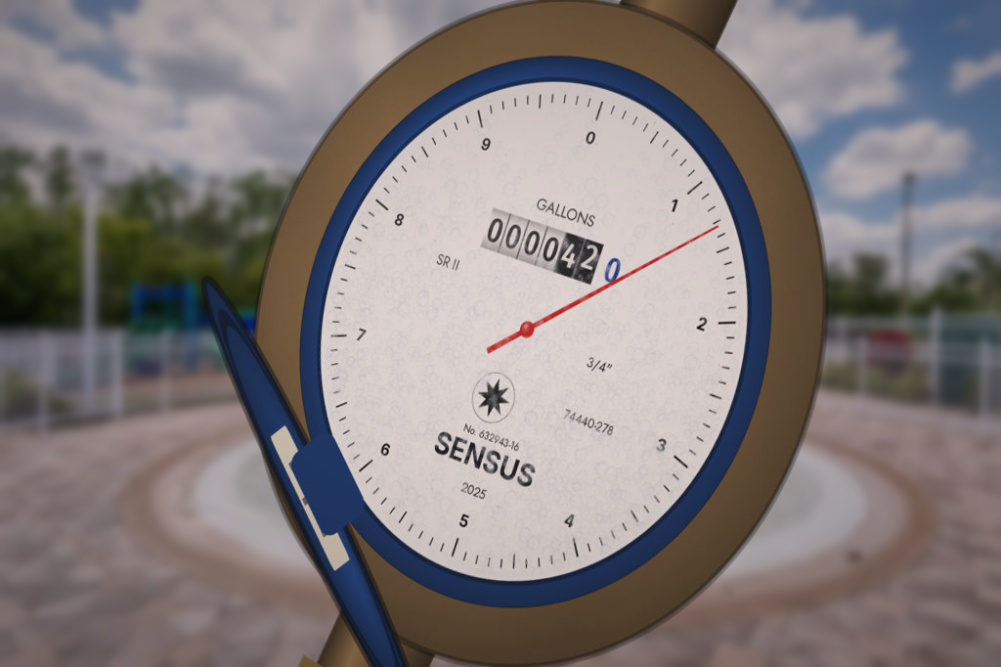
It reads 421.3,gal
